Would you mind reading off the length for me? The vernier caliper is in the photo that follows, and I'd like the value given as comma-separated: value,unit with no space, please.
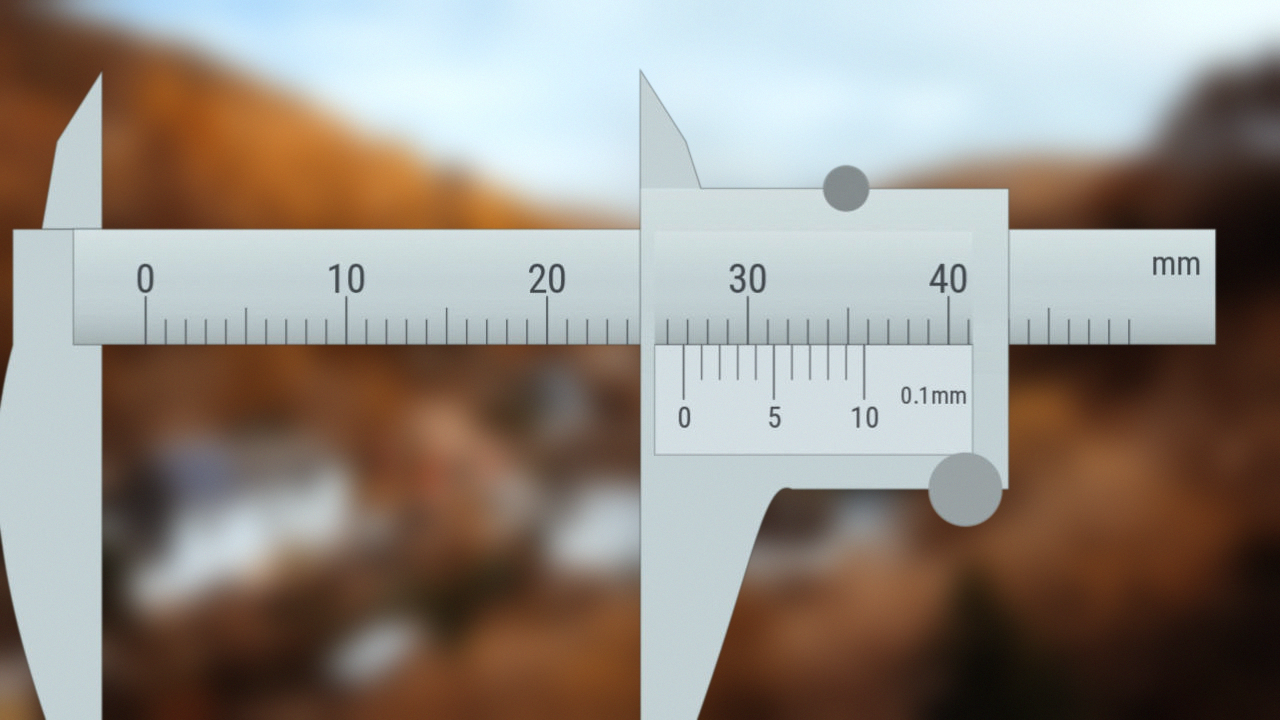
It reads 26.8,mm
